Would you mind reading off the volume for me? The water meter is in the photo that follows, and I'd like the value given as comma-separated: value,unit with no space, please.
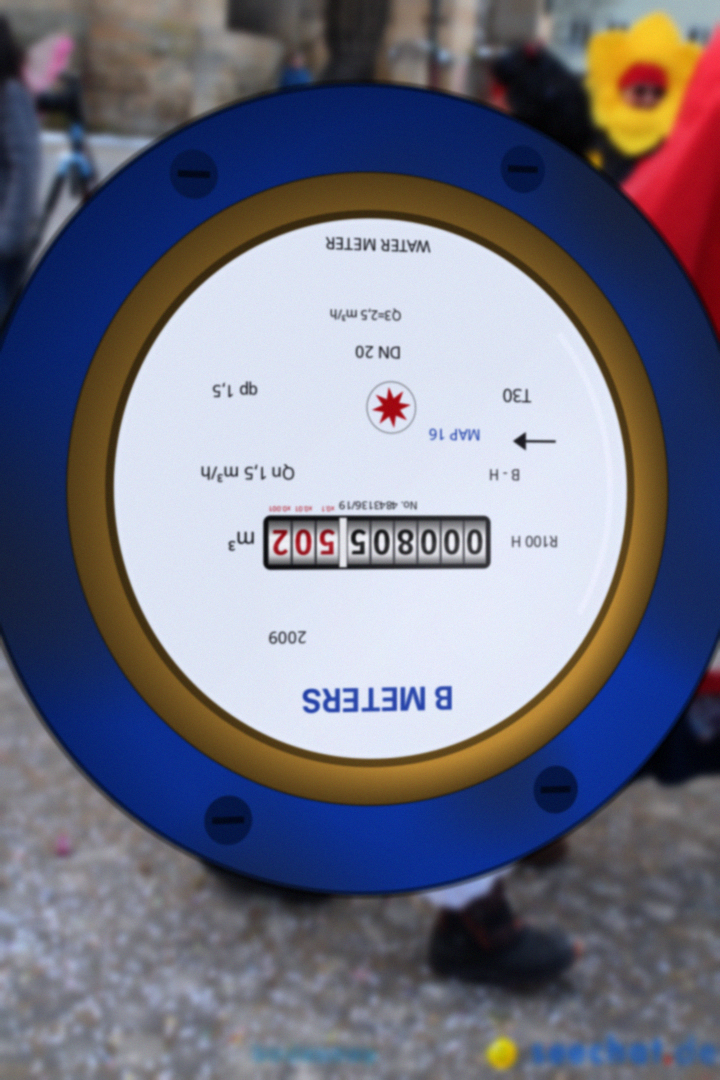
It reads 805.502,m³
